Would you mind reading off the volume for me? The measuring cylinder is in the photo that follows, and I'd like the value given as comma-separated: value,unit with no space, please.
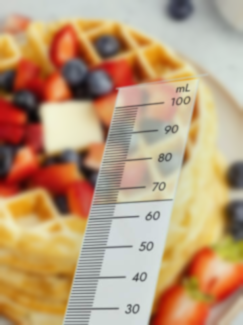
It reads 65,mL
